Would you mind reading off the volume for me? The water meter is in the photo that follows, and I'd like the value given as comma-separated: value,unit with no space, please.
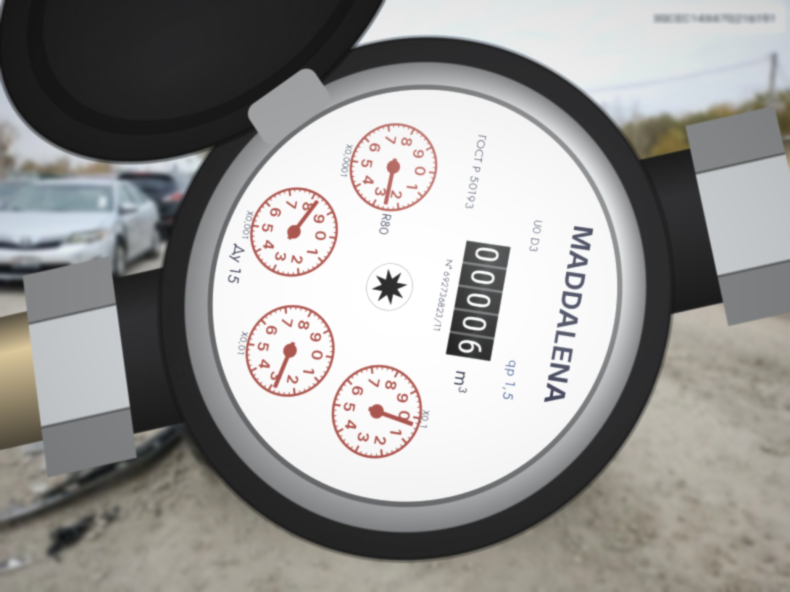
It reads 6.0282,m³
